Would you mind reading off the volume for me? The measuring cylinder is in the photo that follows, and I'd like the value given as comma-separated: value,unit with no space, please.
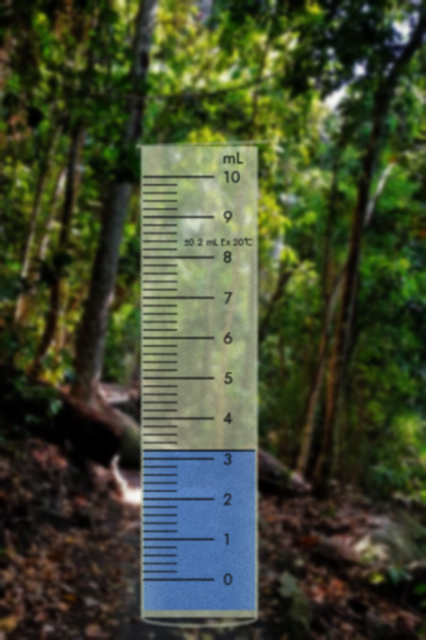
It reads 3.2,mL
